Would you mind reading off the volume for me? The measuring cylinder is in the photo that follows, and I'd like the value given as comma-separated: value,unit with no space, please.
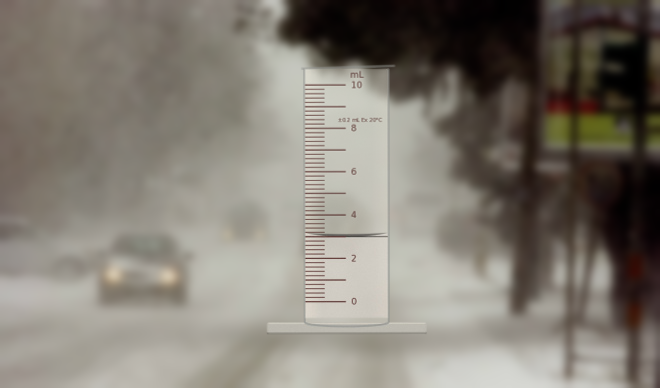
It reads 3,mL
